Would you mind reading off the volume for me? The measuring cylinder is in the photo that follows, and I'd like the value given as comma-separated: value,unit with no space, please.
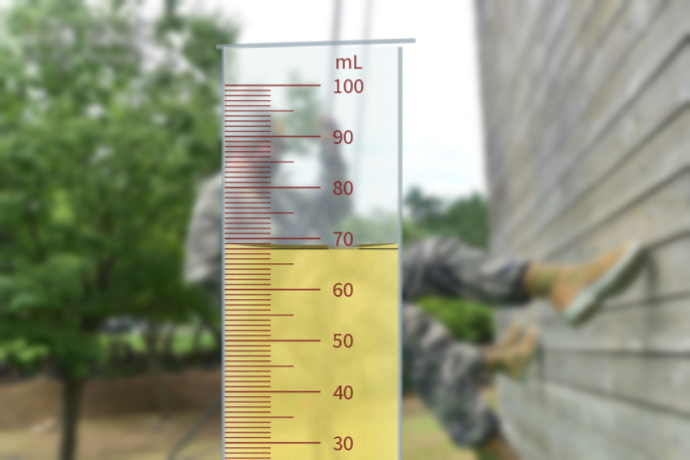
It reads 68,mL
